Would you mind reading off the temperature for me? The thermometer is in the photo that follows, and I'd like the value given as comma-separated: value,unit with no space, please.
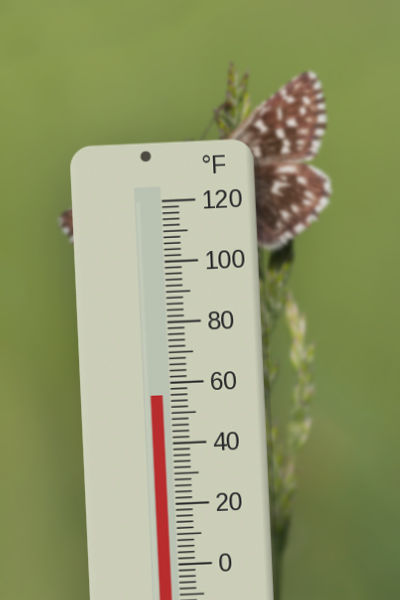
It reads 56,°F
